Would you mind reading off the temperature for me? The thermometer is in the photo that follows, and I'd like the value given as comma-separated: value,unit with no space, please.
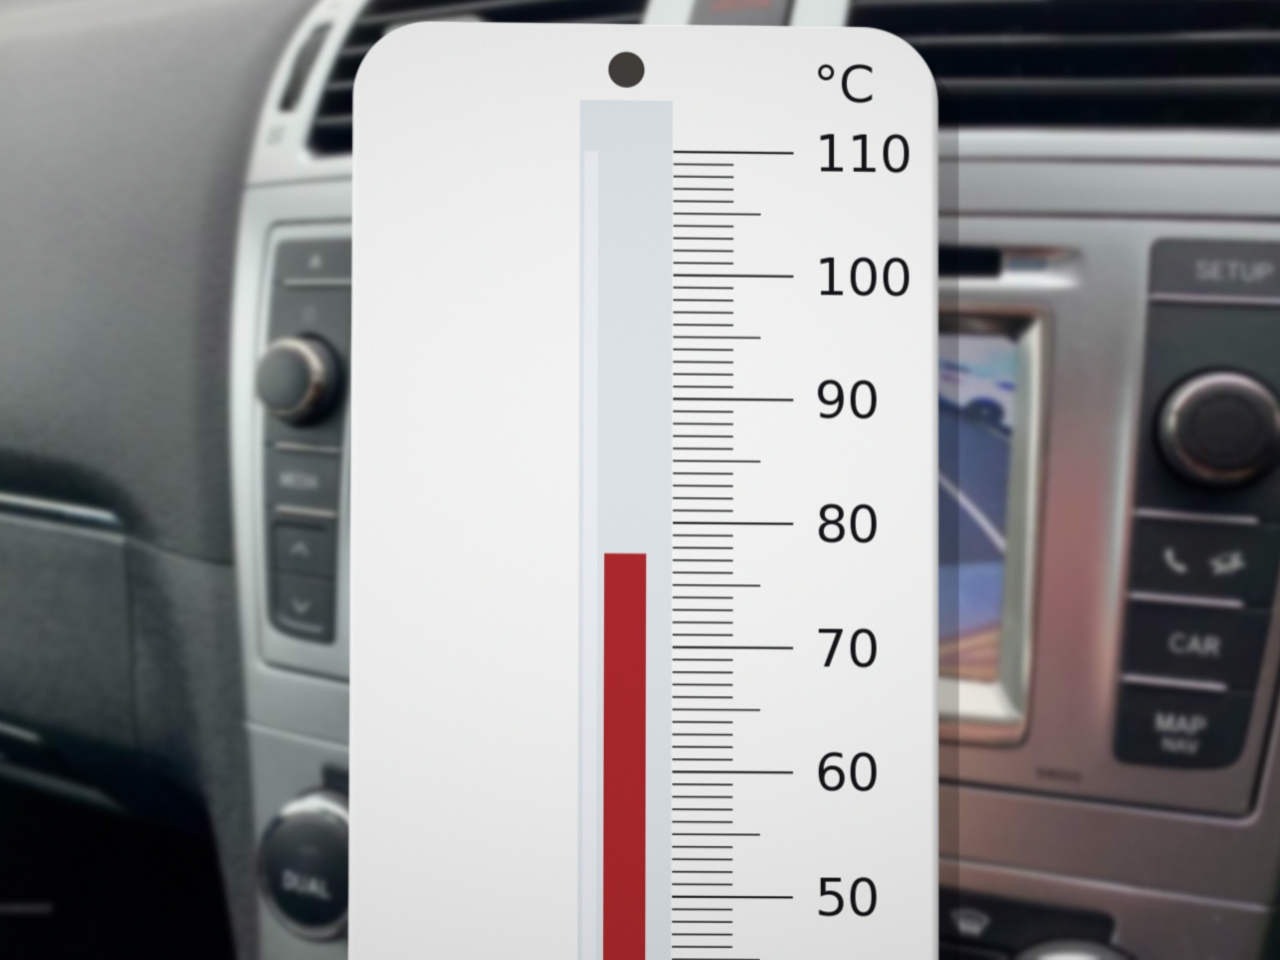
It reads 77.5,°C
